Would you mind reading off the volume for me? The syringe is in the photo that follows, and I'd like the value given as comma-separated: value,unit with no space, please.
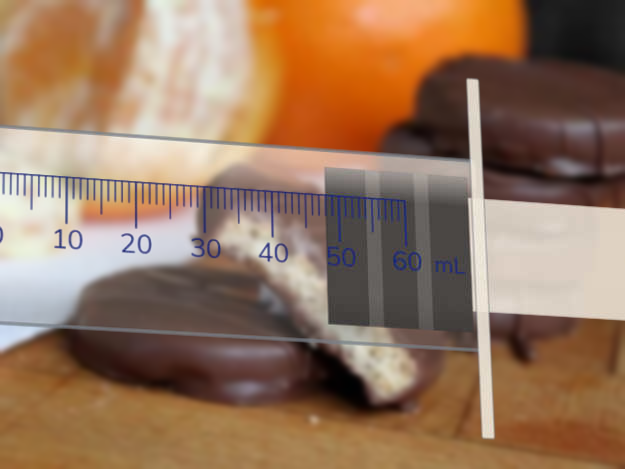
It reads 48,mL
